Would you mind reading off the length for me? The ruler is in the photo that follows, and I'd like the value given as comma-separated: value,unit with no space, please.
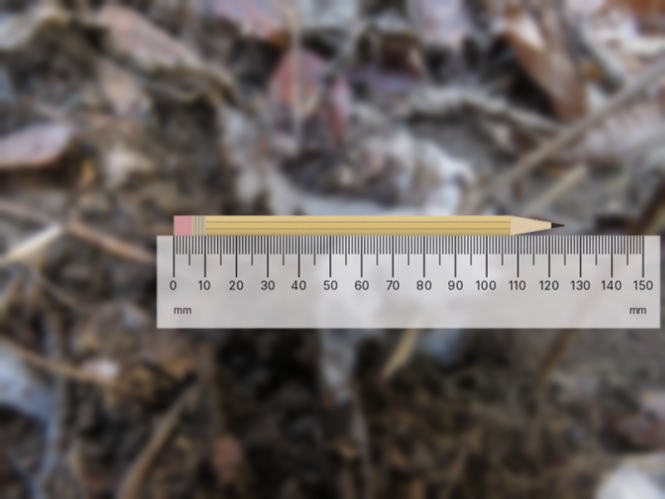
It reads 125,mm
